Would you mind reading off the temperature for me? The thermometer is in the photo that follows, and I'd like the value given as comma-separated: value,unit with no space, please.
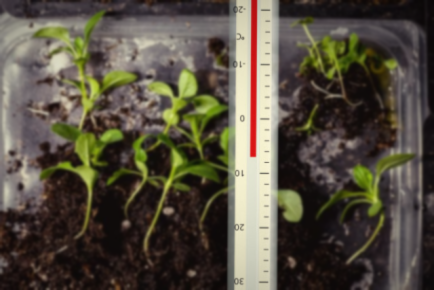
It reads 7,°C
